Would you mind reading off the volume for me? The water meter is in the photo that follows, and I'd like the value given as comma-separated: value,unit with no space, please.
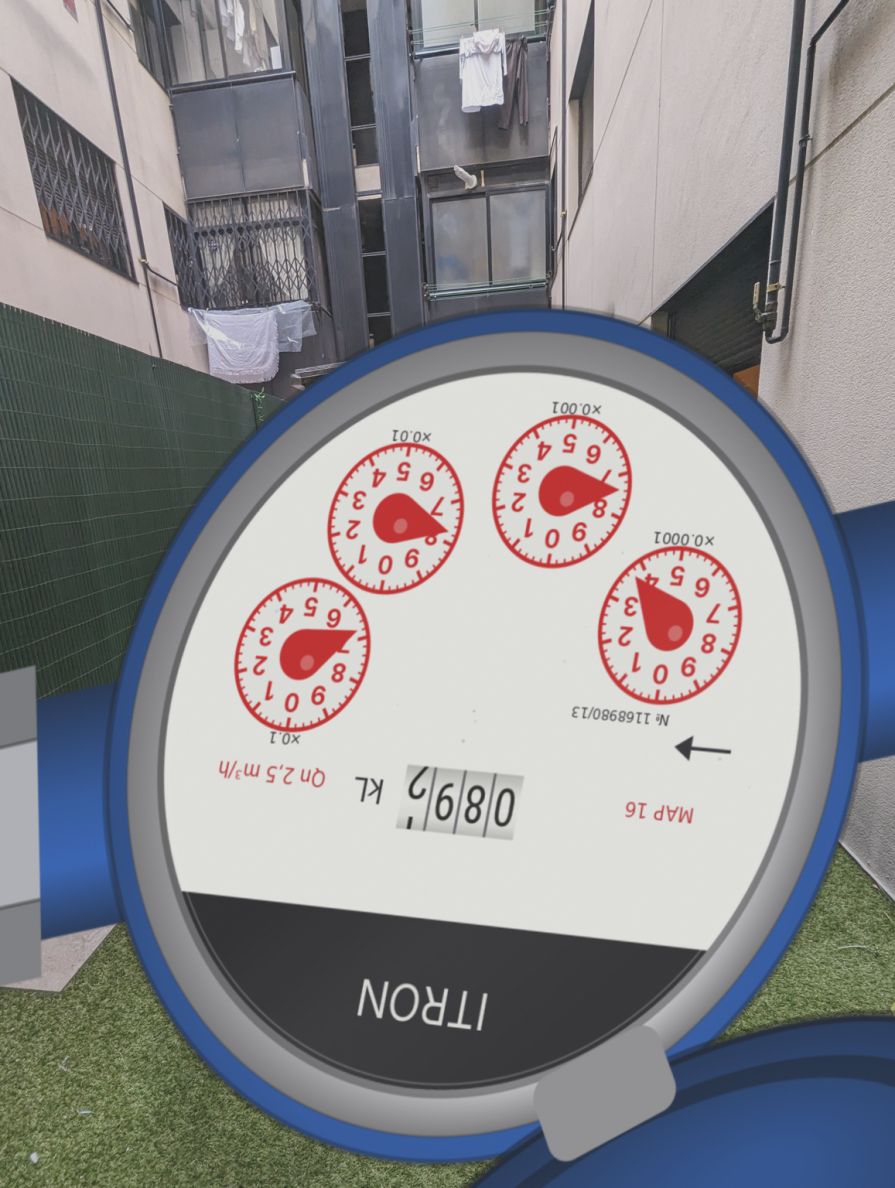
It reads 891.6773,kL
